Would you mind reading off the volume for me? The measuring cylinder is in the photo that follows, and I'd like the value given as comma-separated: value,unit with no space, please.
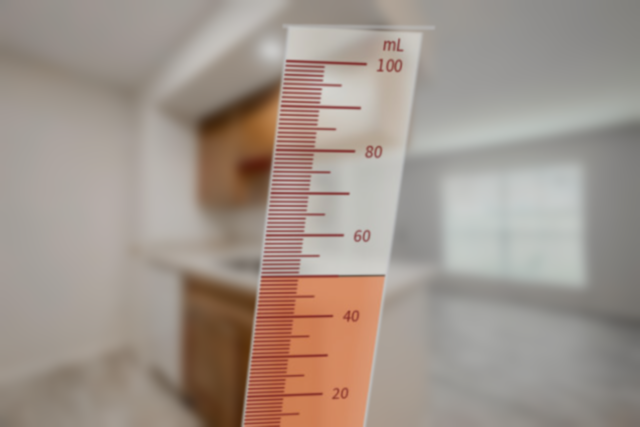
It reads 50,mL
